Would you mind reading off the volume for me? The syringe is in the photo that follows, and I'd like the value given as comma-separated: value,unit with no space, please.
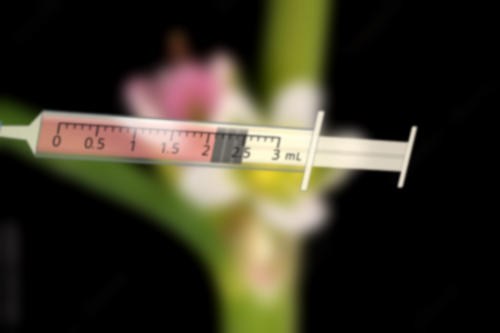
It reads 2.1,mL
